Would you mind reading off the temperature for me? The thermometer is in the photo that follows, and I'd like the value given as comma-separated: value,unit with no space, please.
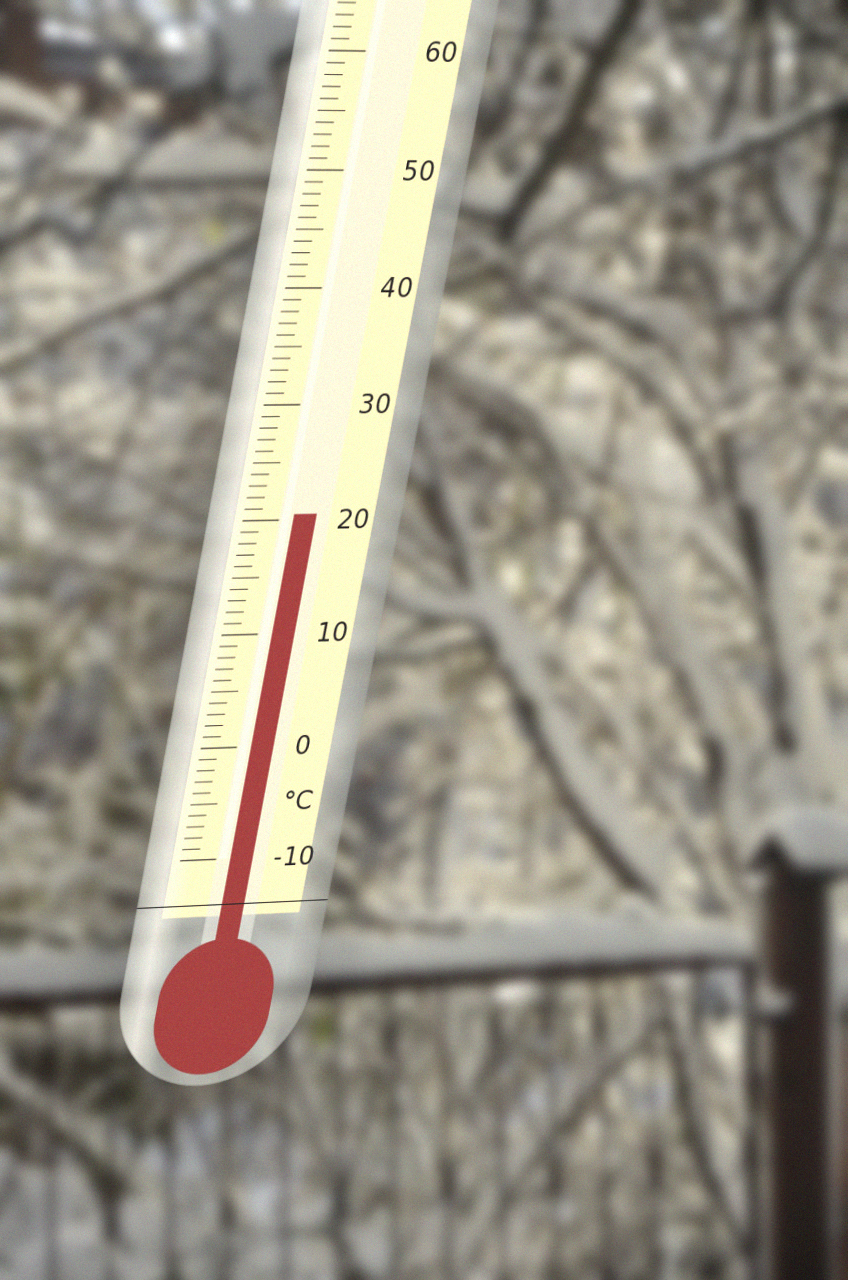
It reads 20.5,°C
